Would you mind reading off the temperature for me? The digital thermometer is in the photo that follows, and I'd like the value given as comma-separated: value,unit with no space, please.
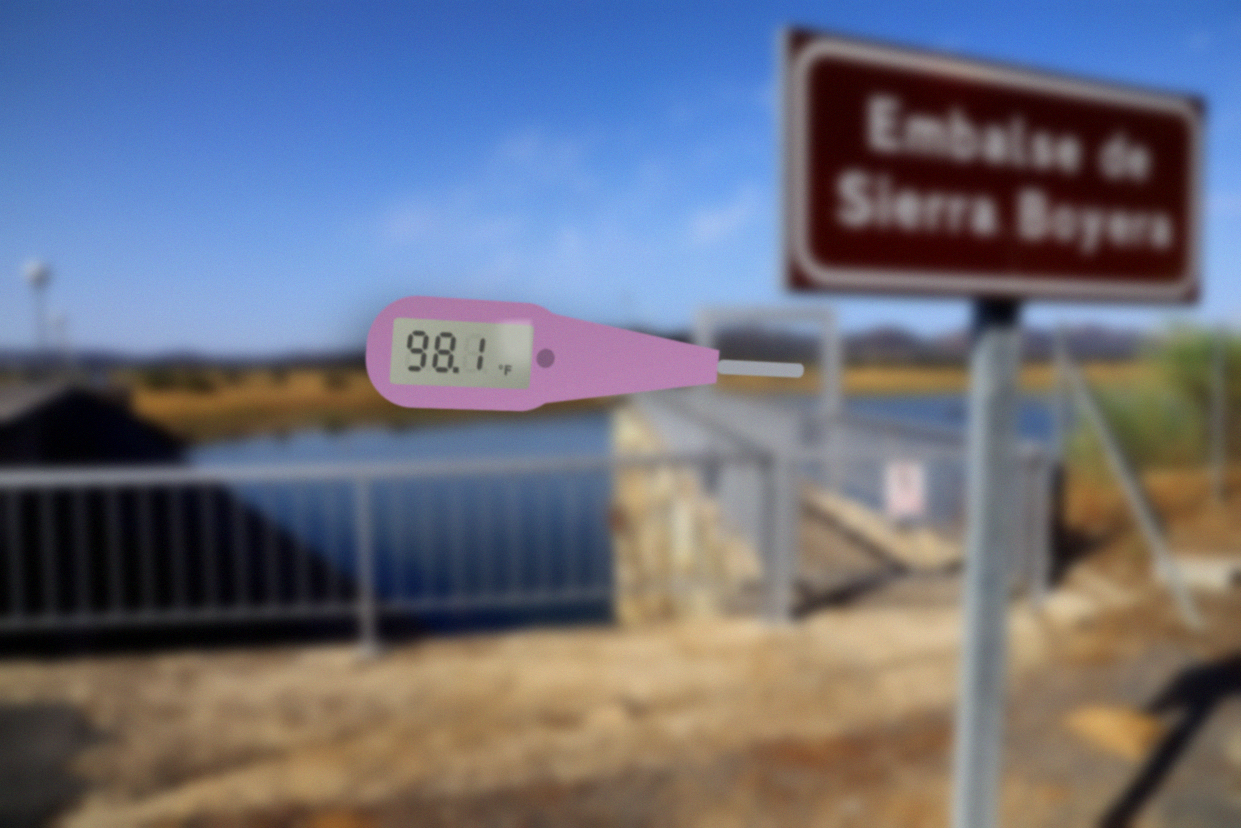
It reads 98.1,°F
